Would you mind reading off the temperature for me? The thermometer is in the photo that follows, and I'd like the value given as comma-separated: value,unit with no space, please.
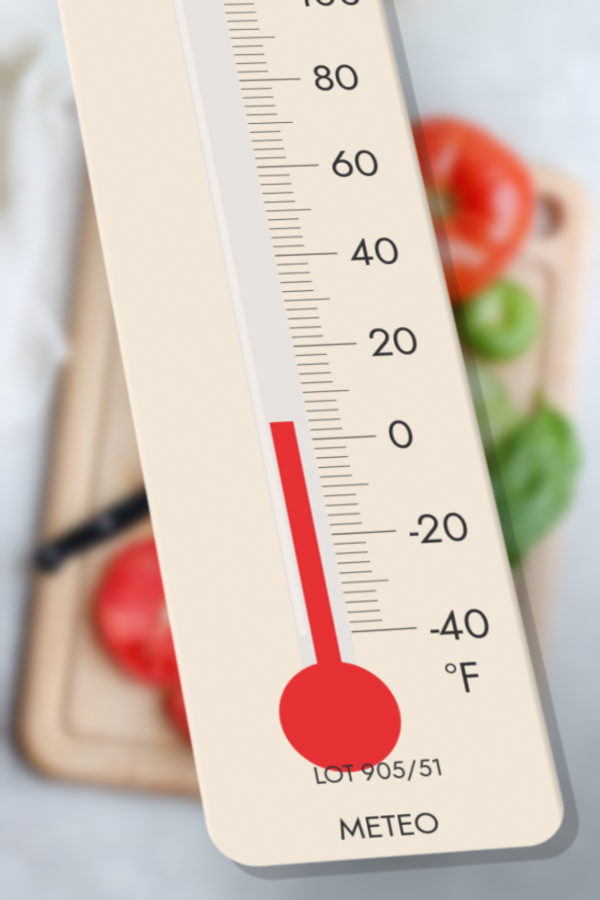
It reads 4,°F
